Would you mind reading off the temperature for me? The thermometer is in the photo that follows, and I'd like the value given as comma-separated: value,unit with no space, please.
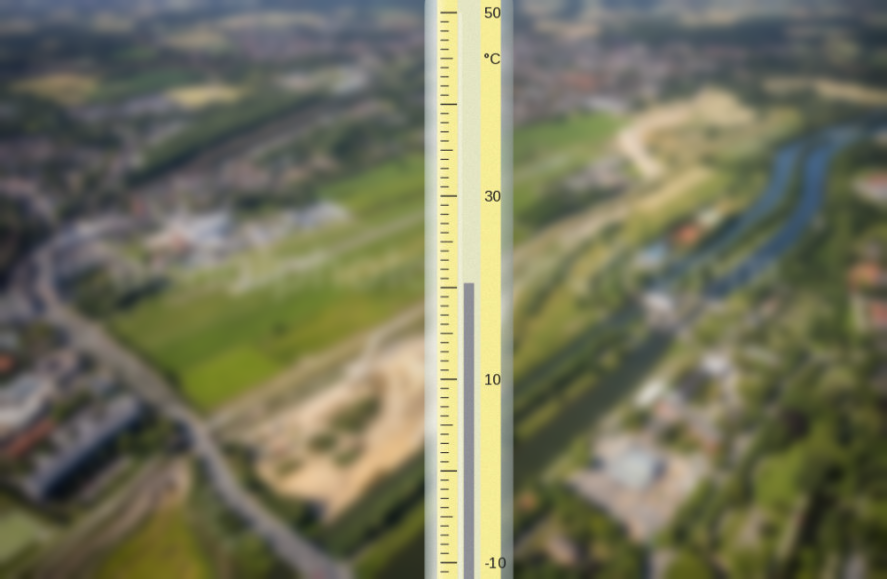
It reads 20.5,°C
